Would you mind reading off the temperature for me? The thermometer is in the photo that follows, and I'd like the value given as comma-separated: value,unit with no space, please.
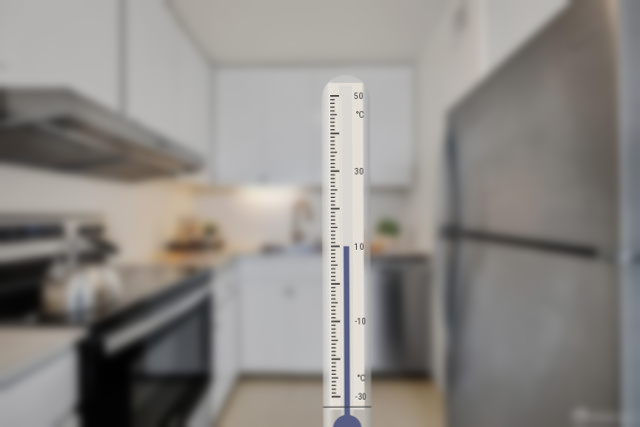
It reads 10,°C
